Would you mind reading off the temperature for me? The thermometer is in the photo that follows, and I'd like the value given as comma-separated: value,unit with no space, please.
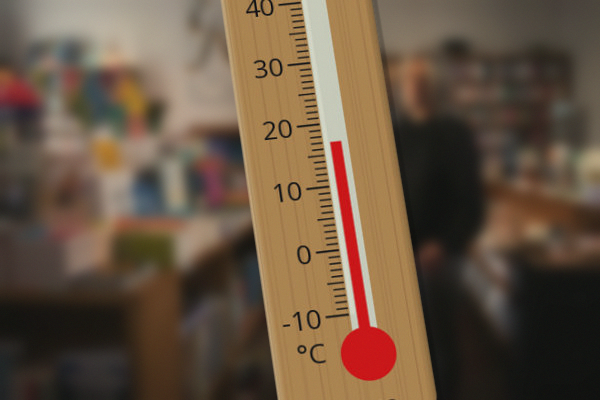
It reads 17,°C
